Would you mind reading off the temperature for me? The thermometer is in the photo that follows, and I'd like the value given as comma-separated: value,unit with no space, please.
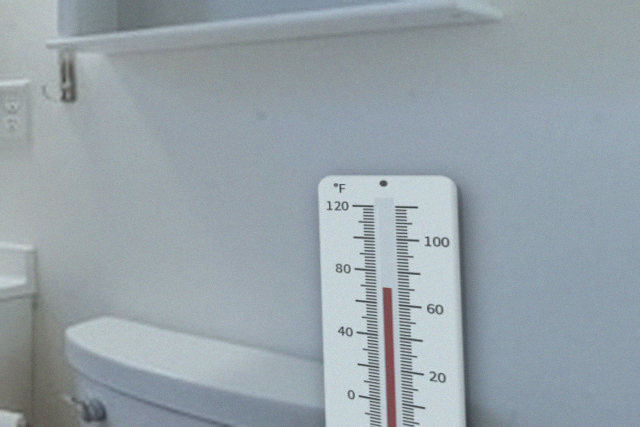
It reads 70,°F
